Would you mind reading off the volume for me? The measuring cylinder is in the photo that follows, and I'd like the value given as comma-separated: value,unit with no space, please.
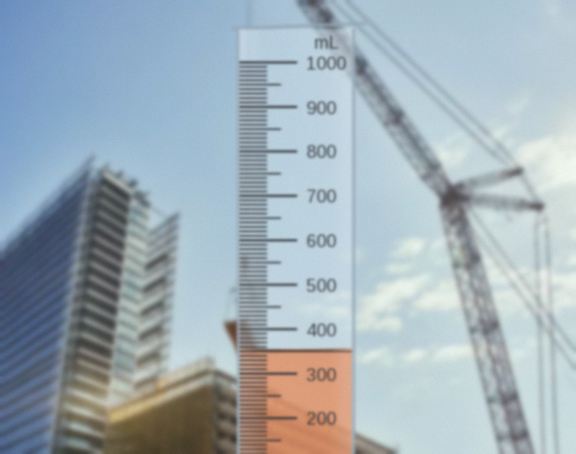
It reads 350,mL
